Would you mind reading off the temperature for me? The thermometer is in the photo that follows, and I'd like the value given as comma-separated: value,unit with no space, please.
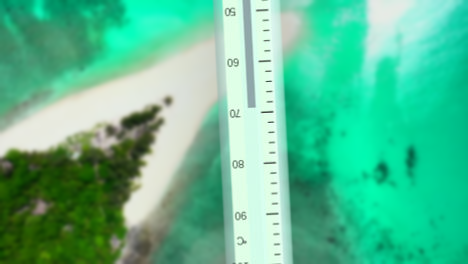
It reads 69,°C
